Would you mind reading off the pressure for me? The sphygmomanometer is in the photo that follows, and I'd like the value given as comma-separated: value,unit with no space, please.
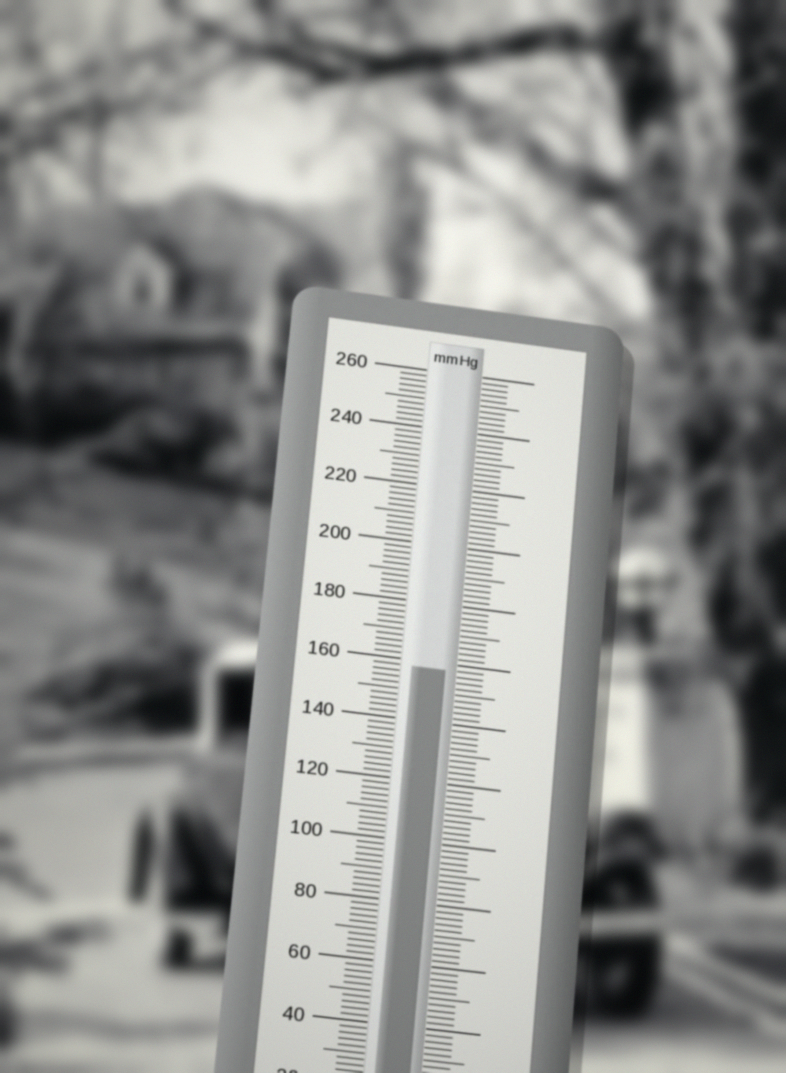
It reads 158,mmHg
